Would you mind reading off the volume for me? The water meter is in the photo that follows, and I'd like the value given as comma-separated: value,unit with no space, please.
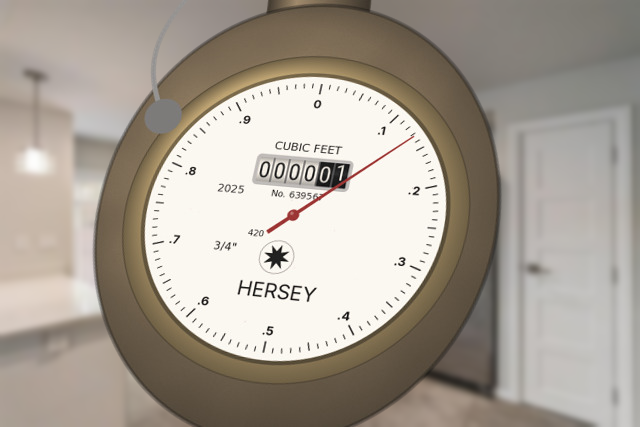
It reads 1.13,ft³
